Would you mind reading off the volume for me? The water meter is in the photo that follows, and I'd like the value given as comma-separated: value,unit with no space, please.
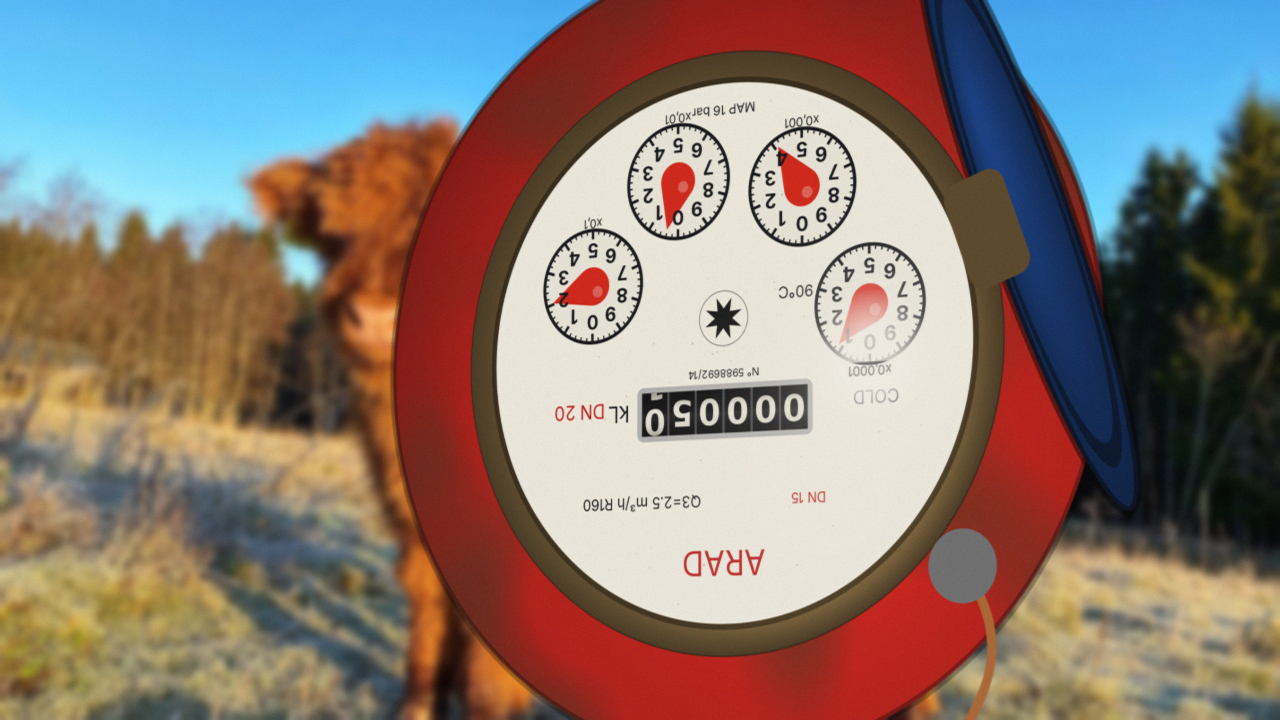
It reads 50.2041,kL
